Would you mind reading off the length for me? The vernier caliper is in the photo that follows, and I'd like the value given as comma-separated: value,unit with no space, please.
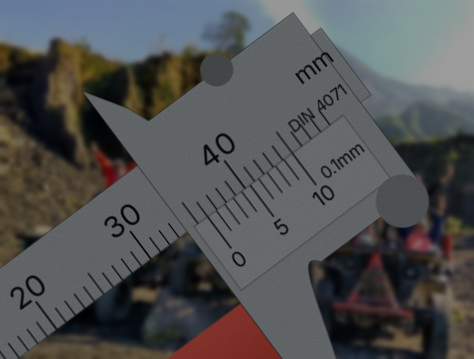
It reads 36.0,mm
